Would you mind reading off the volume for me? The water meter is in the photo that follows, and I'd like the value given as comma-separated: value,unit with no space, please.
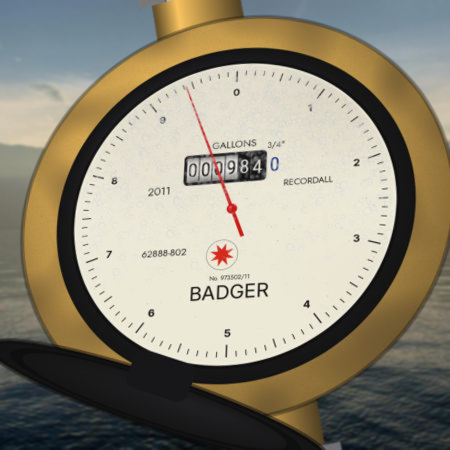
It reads 9839.4,gal
